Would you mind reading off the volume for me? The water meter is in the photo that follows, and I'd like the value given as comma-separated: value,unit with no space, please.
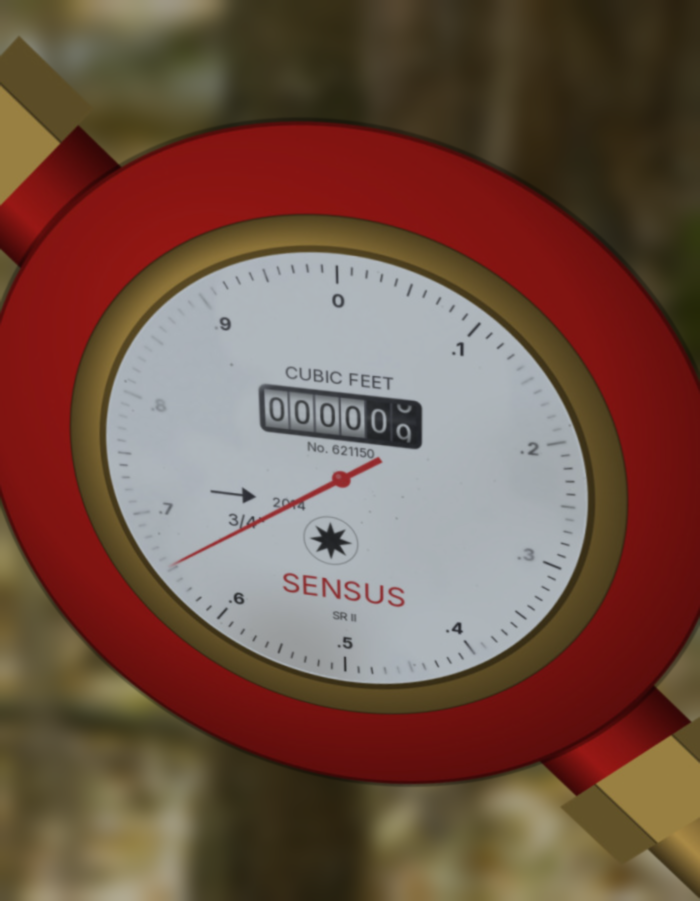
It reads 8.65,ft³
